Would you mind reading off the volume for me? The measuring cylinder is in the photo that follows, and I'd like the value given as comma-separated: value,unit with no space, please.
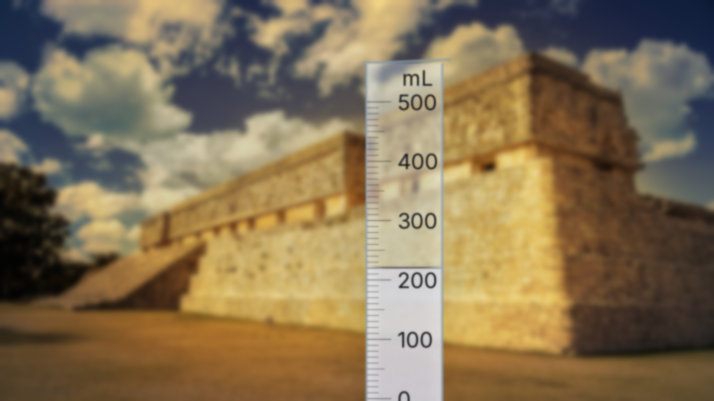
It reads 220,mL
